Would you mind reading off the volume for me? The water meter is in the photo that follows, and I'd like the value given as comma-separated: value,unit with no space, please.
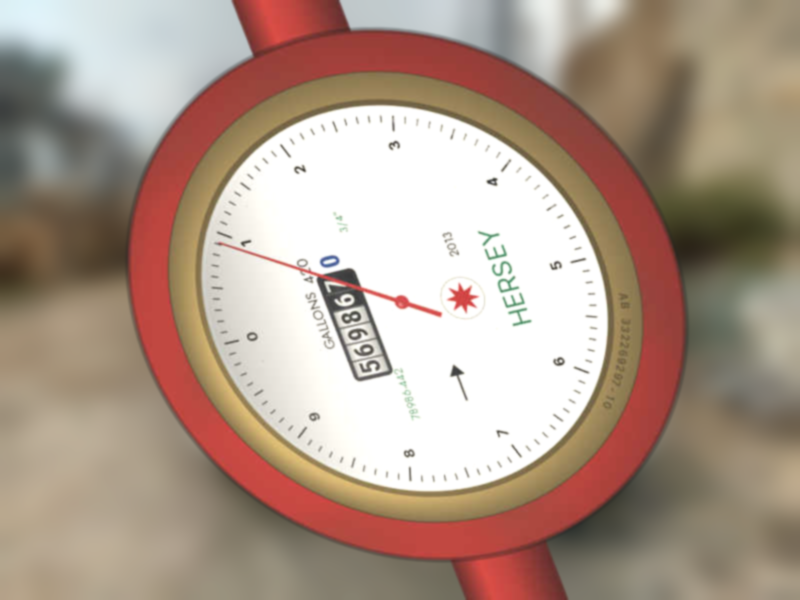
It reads 5698670.9,gal
